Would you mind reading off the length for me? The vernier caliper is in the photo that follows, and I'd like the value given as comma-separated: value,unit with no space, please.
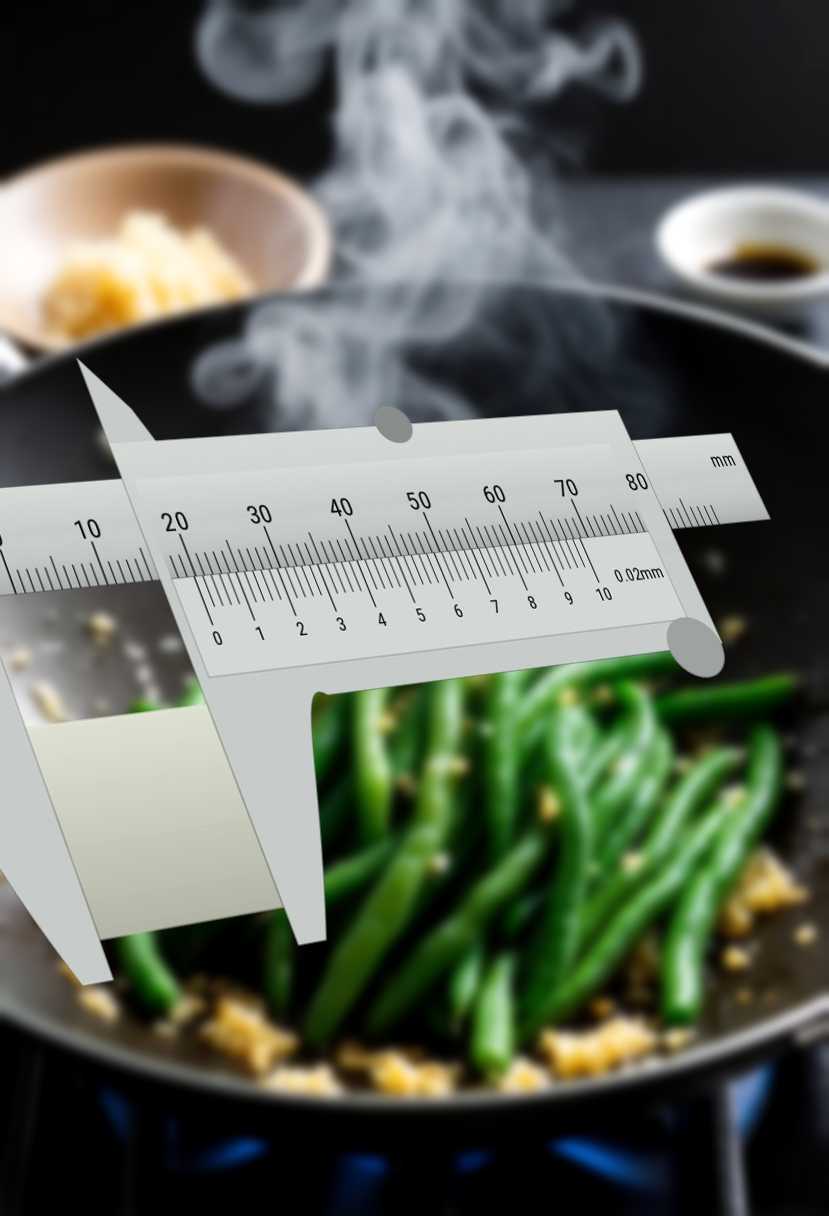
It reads 19.8,mm
